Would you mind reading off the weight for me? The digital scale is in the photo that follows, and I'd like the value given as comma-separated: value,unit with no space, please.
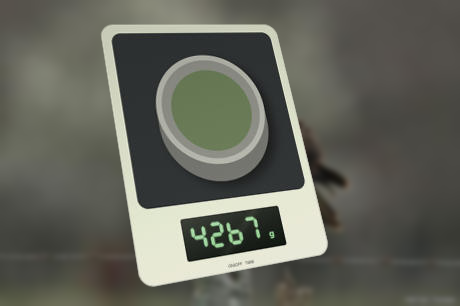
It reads 4267,g
